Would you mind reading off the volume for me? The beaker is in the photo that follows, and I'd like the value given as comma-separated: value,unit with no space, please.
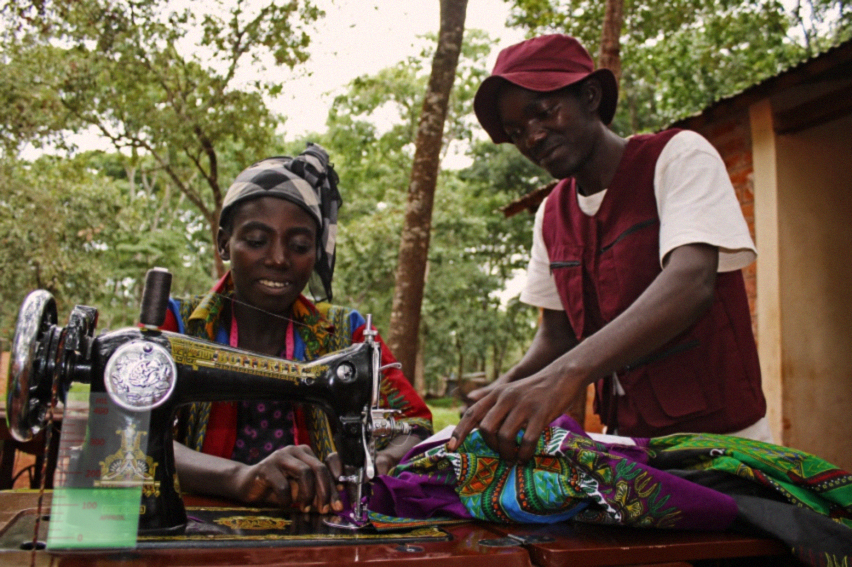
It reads 150,mL
